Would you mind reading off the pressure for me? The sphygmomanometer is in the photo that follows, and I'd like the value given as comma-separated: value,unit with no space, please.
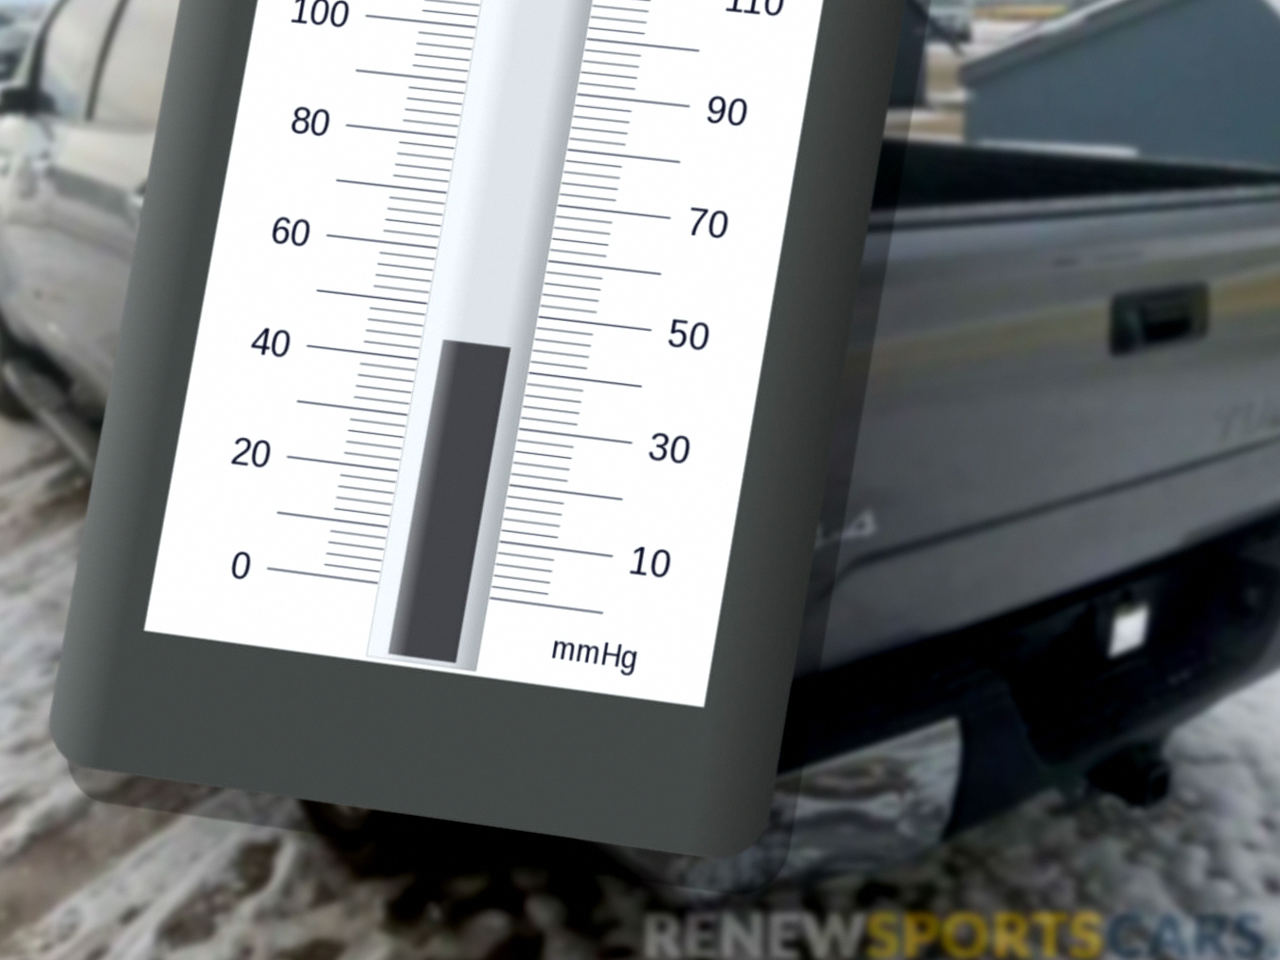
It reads 44,mmHg
